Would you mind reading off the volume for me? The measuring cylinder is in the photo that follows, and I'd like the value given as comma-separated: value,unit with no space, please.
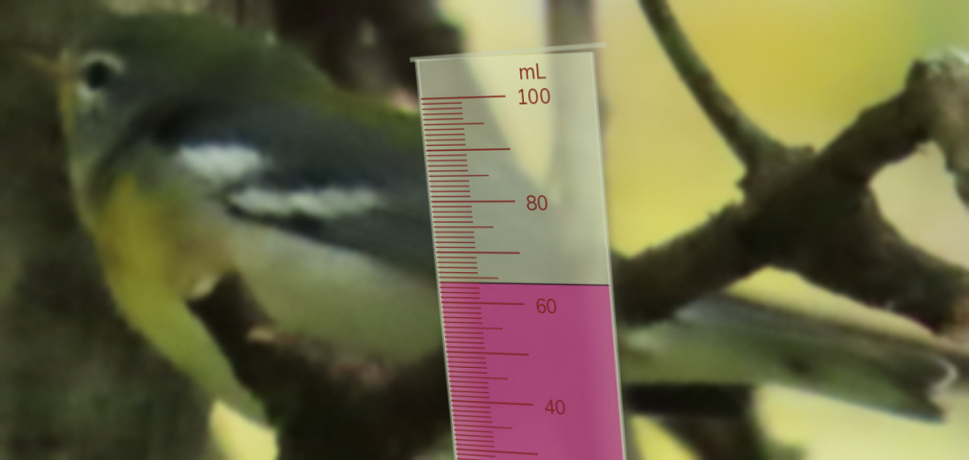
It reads 64,mL
